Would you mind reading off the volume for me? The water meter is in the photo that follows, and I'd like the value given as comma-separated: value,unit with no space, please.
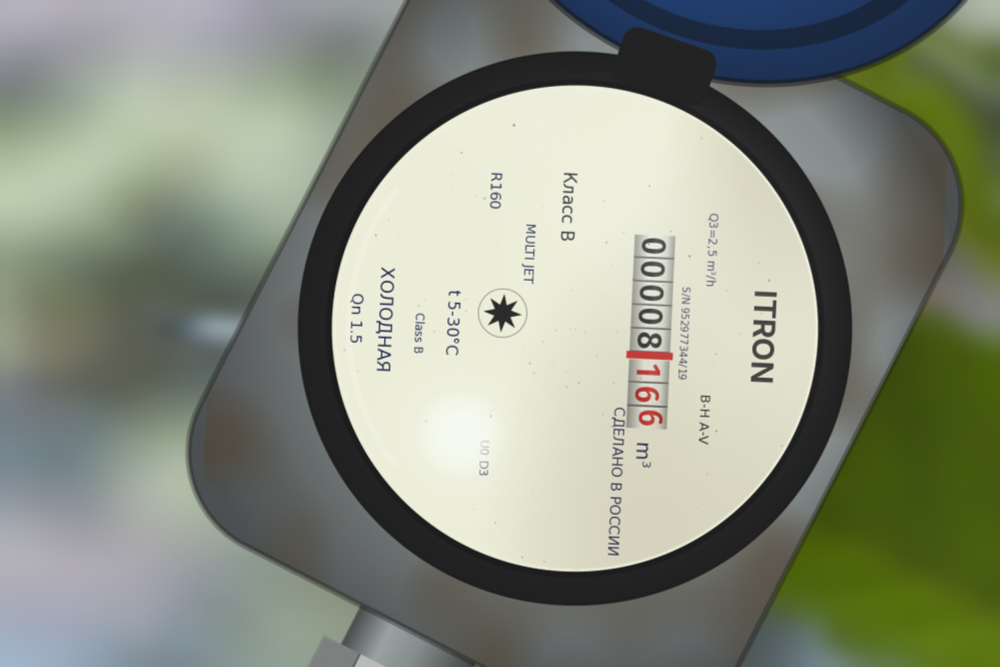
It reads 8.166,m³
